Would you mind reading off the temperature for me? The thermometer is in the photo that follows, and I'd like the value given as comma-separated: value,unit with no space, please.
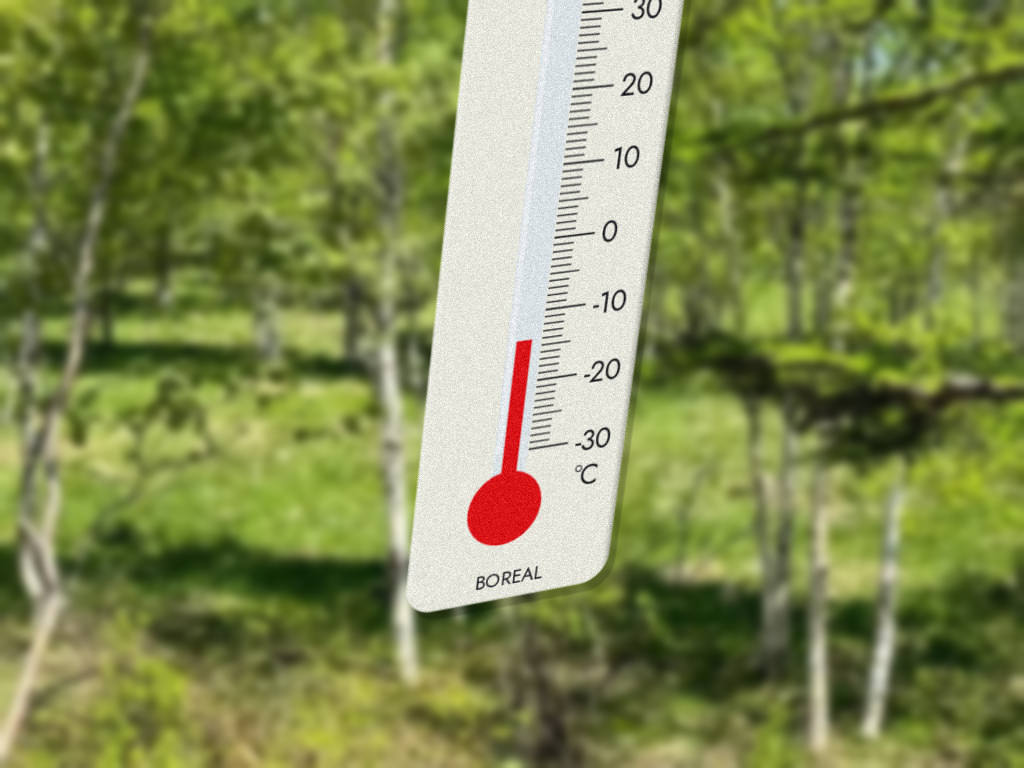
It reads -14,°C
